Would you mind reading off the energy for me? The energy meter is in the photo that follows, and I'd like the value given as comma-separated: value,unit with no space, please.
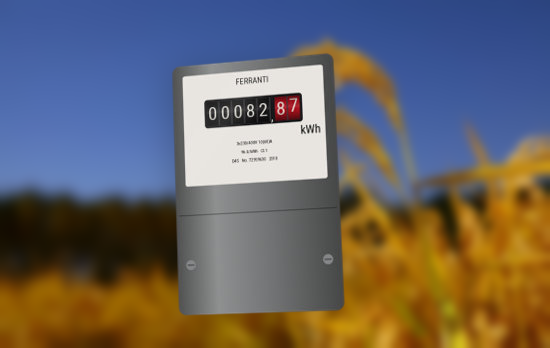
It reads 82.87,kWh
